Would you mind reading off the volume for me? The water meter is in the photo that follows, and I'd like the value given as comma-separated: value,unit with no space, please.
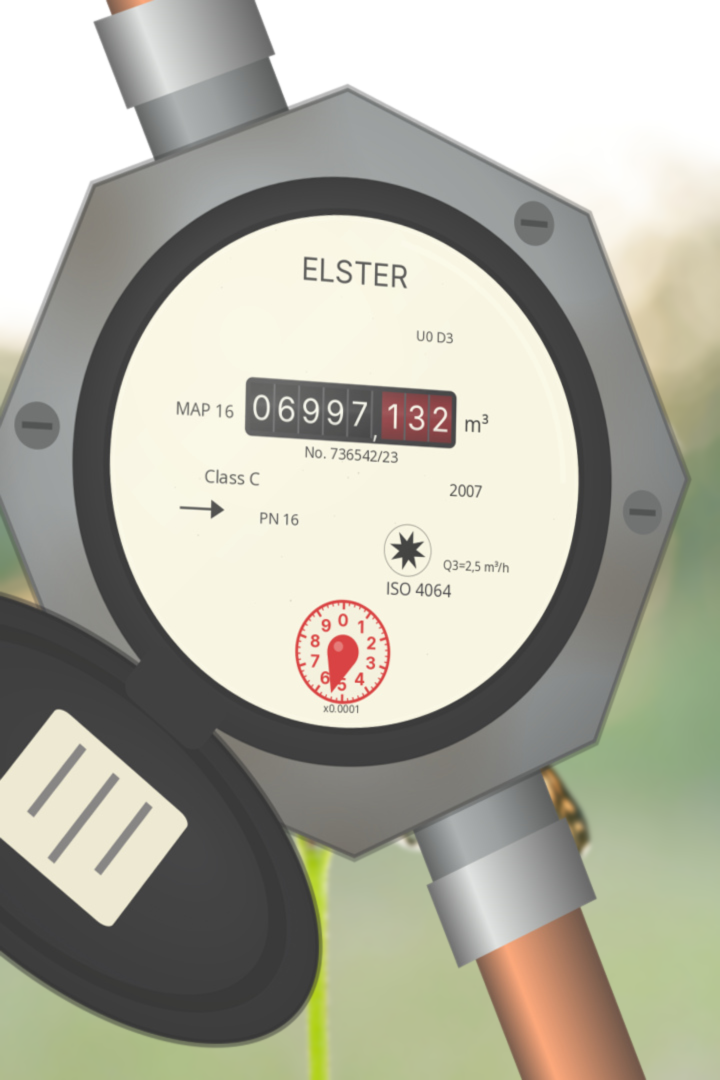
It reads 6997.1325,m³
